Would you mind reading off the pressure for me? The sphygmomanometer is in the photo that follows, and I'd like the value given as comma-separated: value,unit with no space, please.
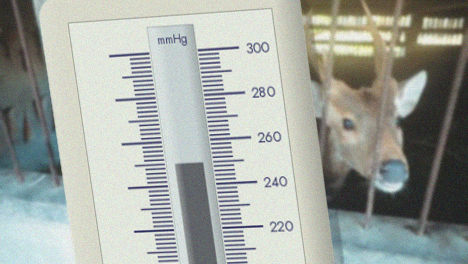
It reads 250,mmHg
